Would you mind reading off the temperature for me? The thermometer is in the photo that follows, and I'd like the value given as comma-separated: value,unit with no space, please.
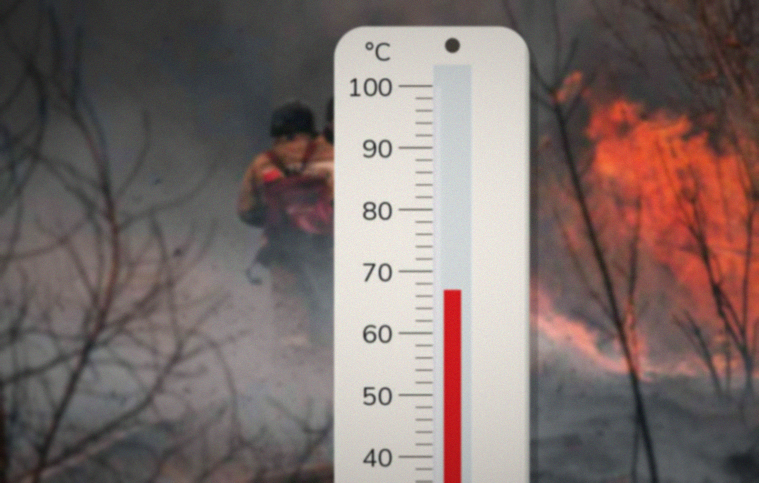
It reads 67,°C
